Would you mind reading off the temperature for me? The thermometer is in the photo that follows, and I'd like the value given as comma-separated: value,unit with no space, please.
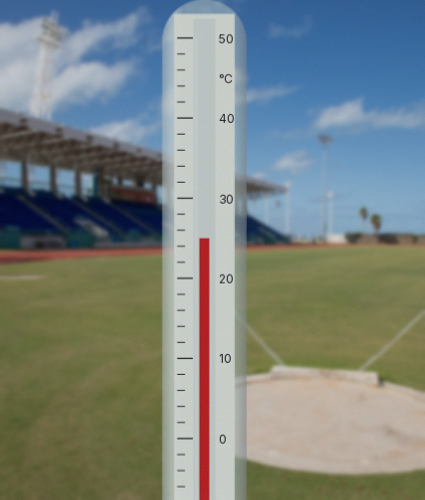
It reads 25,°C
